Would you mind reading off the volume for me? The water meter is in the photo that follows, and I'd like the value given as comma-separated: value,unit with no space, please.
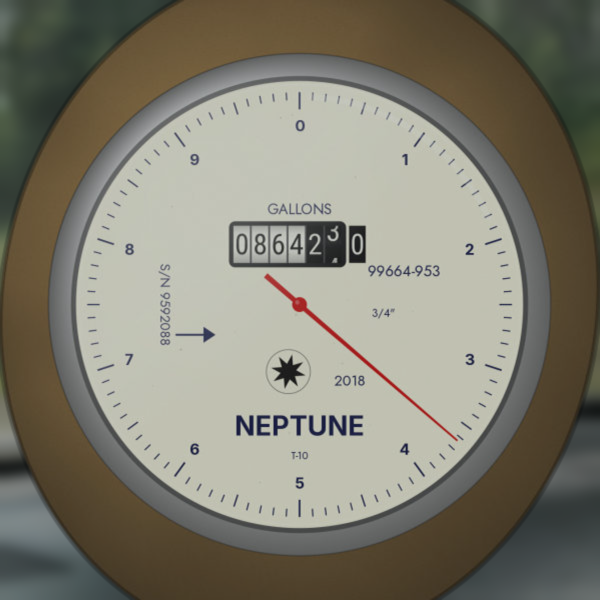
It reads 864233.6,gal
